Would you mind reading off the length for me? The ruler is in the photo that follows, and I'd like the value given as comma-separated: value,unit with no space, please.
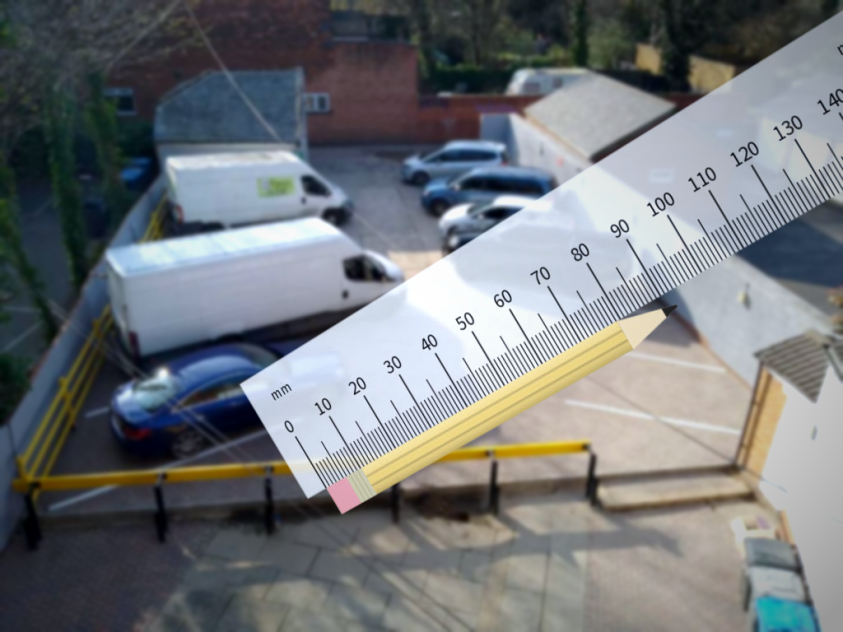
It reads 92,mm
